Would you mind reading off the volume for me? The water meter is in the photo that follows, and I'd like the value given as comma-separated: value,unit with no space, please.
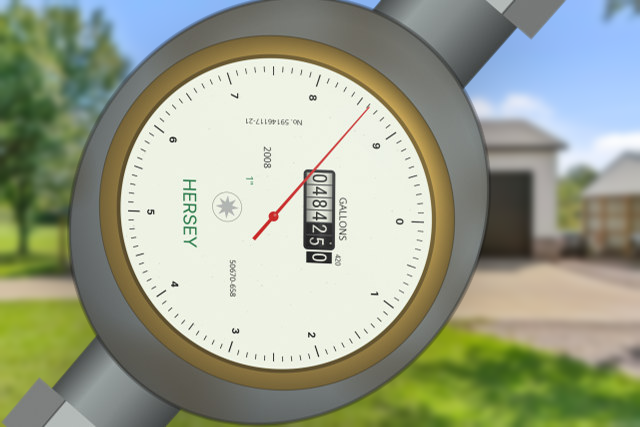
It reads 484248.6,gal
